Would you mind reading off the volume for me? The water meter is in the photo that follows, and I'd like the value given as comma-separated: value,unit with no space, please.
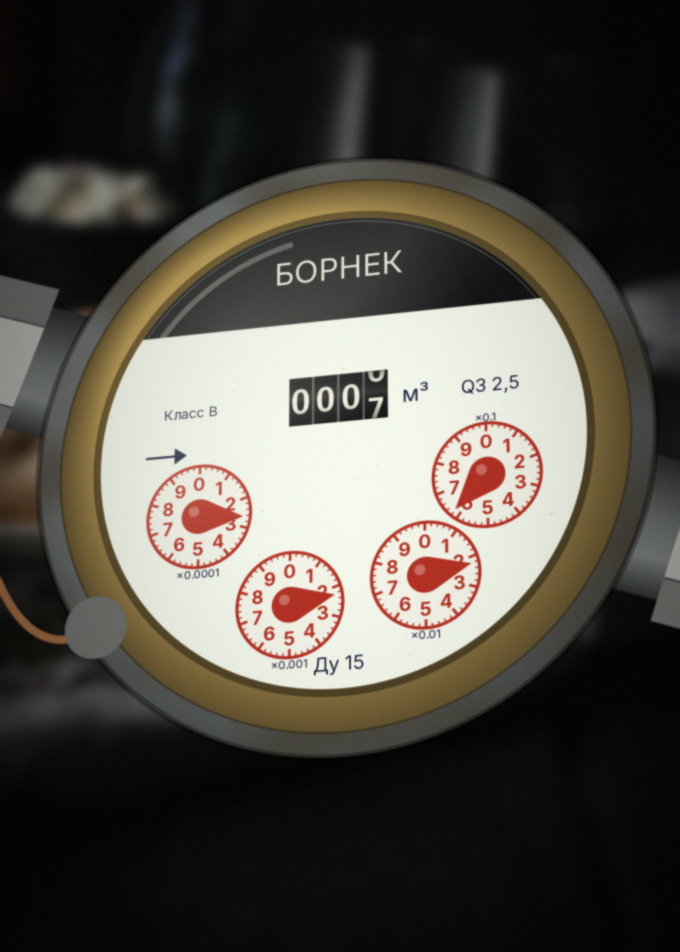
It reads 6.6222,m³
